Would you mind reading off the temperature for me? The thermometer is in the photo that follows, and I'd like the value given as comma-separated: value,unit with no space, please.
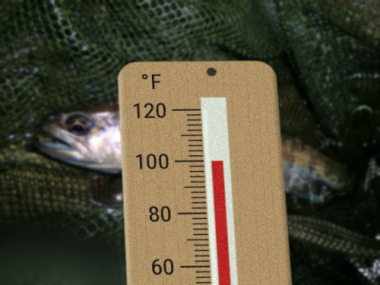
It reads 100,°F
